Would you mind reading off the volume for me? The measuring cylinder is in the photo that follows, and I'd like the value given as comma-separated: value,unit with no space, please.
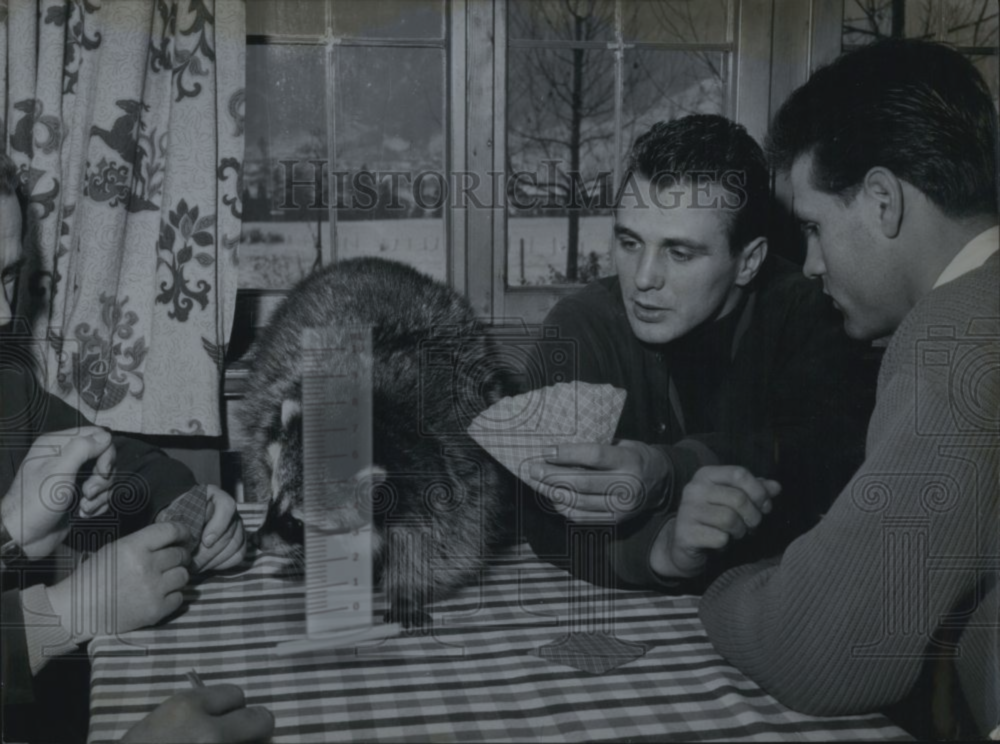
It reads 3,mL
